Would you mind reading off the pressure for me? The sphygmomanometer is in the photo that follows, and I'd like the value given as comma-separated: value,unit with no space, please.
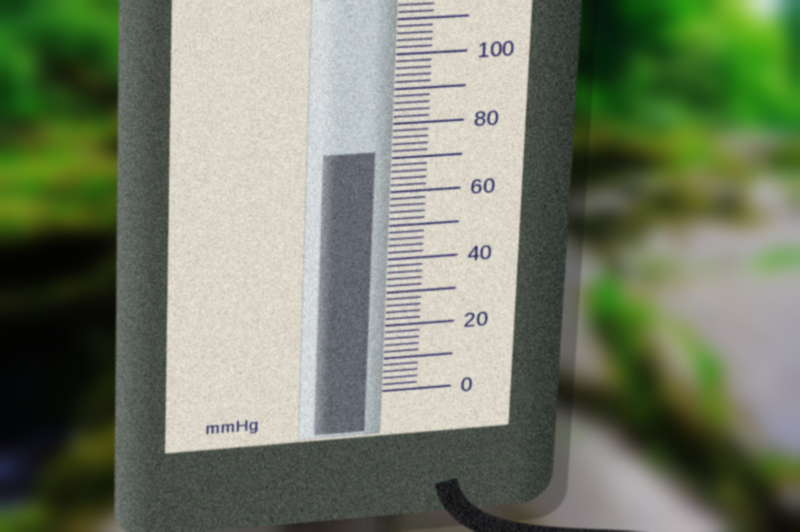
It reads 72,mmHg
